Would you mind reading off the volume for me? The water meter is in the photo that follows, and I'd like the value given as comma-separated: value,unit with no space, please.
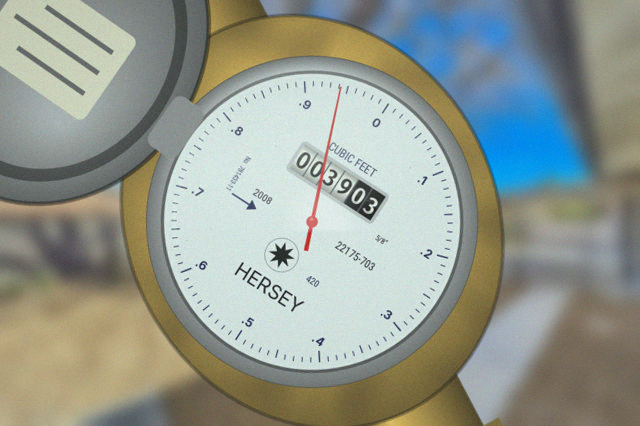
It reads 3902.94,ft³
